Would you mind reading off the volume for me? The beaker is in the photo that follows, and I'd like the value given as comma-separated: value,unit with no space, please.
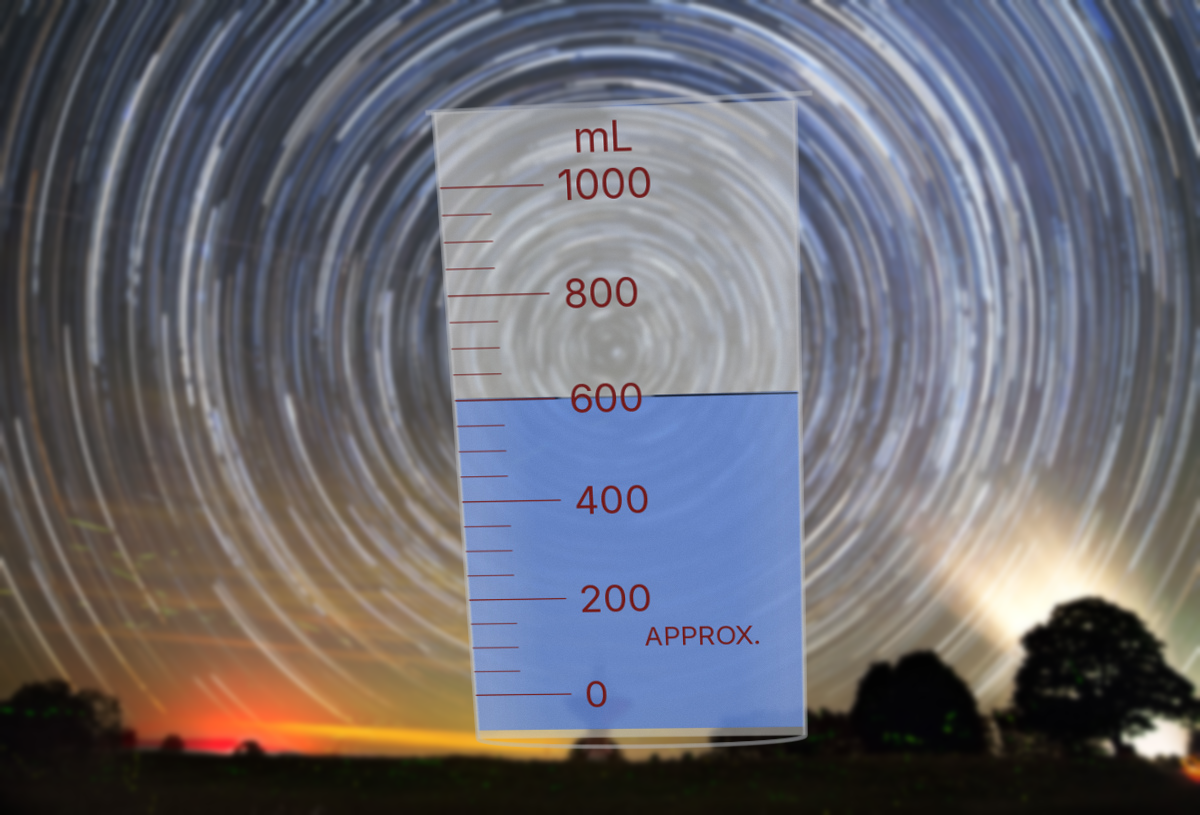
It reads 600,mL
